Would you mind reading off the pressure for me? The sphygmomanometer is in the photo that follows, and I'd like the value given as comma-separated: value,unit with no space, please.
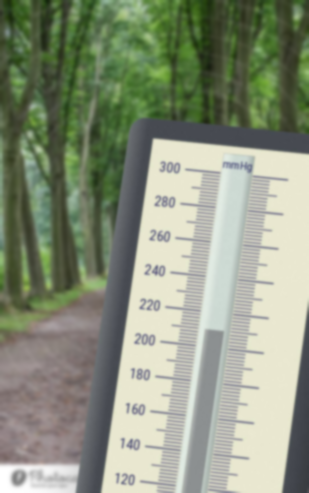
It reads 210,mmHg
